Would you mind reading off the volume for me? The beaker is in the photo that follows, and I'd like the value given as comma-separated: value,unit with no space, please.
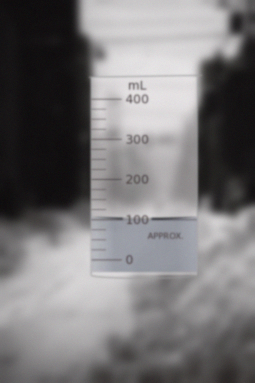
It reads 100,mL
